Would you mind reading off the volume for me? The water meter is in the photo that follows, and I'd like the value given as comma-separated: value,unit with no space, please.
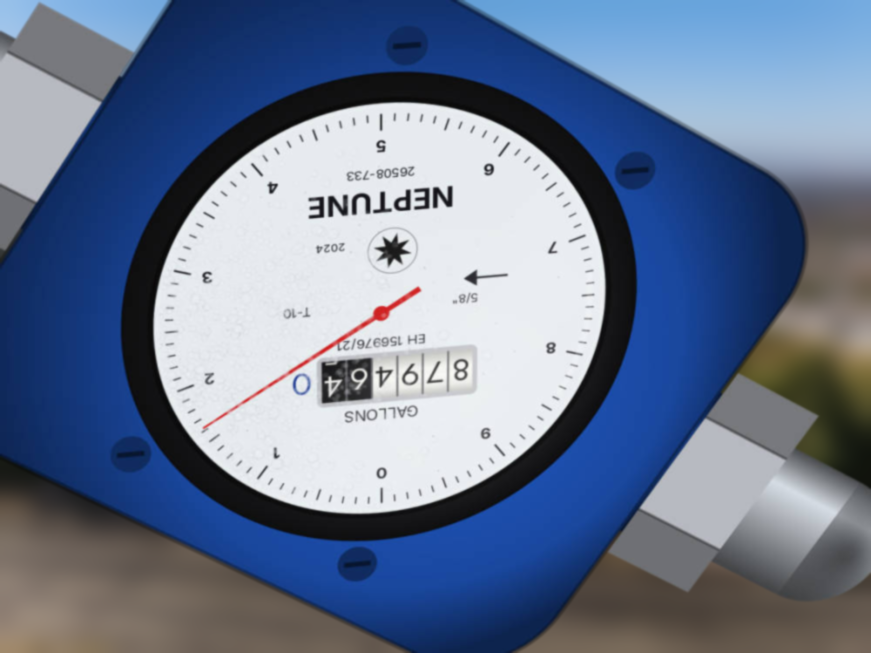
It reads 8794641.6,gal
